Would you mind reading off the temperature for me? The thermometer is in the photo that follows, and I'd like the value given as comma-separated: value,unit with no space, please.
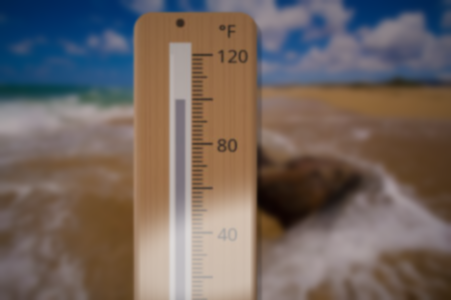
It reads 100,°F
